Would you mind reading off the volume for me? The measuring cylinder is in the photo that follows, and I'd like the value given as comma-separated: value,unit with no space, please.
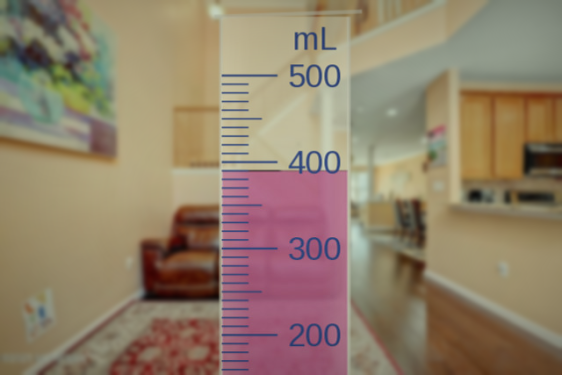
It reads 390,mL
